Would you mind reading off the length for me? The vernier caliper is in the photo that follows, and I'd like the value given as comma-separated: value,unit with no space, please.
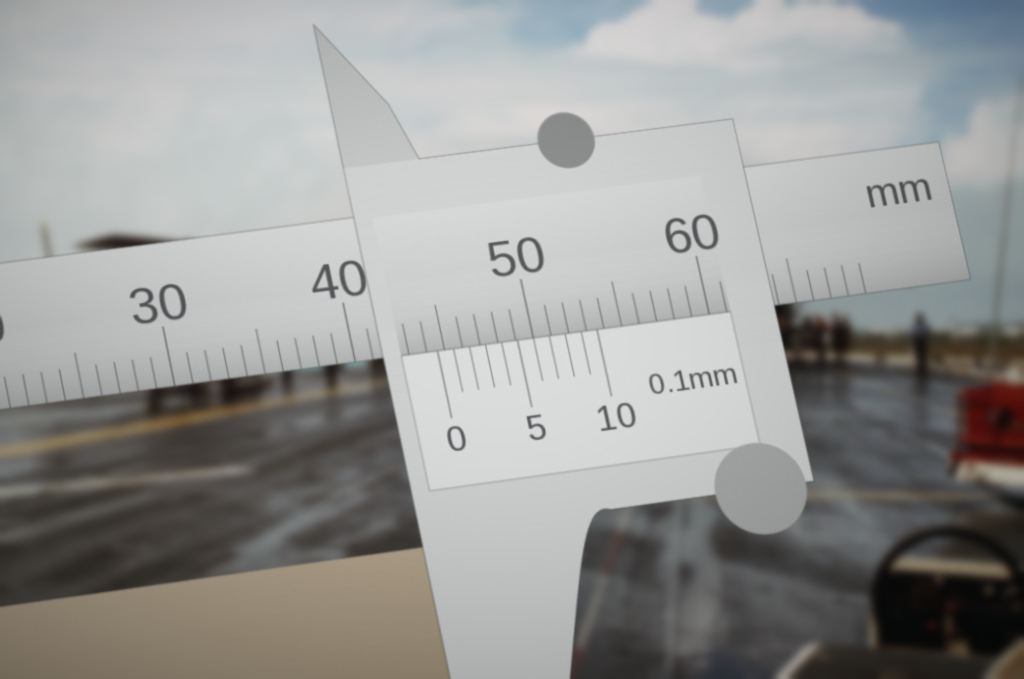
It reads 44.6,mm
